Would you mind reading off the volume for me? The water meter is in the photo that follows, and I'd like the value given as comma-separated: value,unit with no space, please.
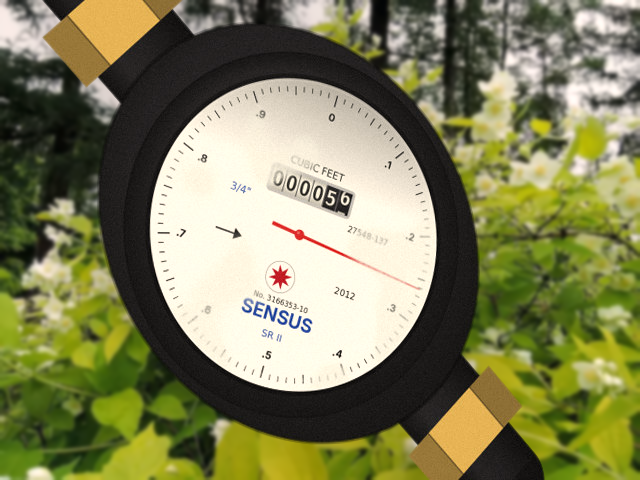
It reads 56.26,ft³
